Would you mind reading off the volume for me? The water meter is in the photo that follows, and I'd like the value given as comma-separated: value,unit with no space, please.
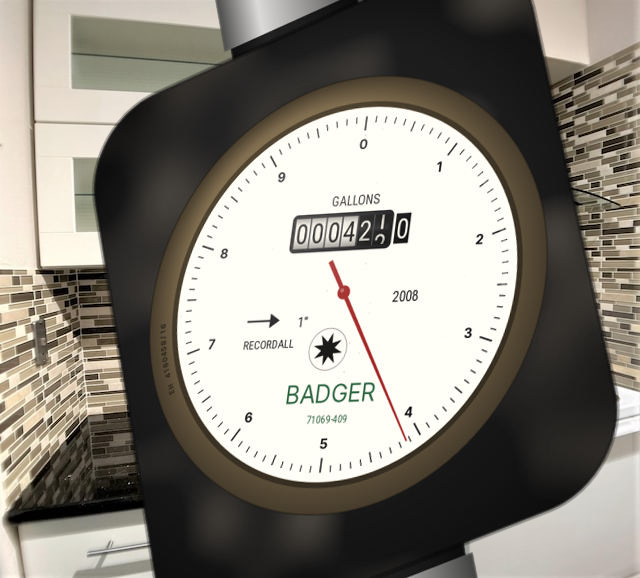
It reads 4214.1,gal
